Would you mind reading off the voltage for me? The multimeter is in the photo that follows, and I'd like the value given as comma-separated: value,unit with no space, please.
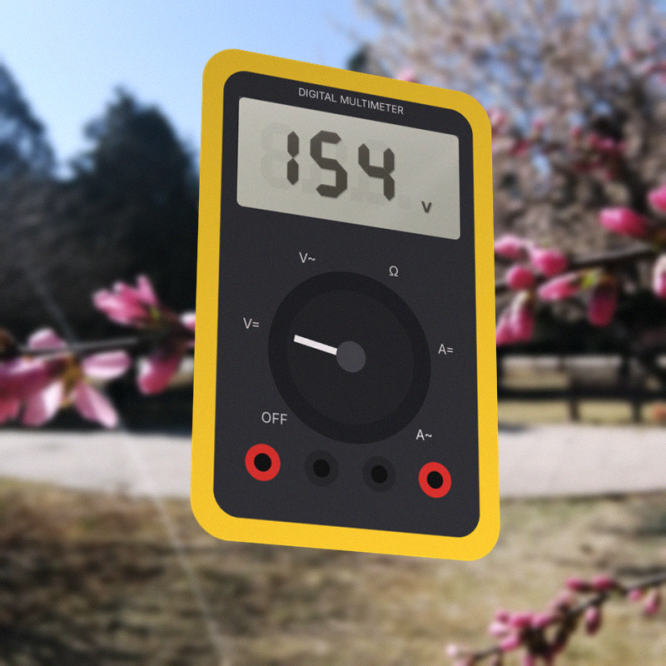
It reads 154,V
